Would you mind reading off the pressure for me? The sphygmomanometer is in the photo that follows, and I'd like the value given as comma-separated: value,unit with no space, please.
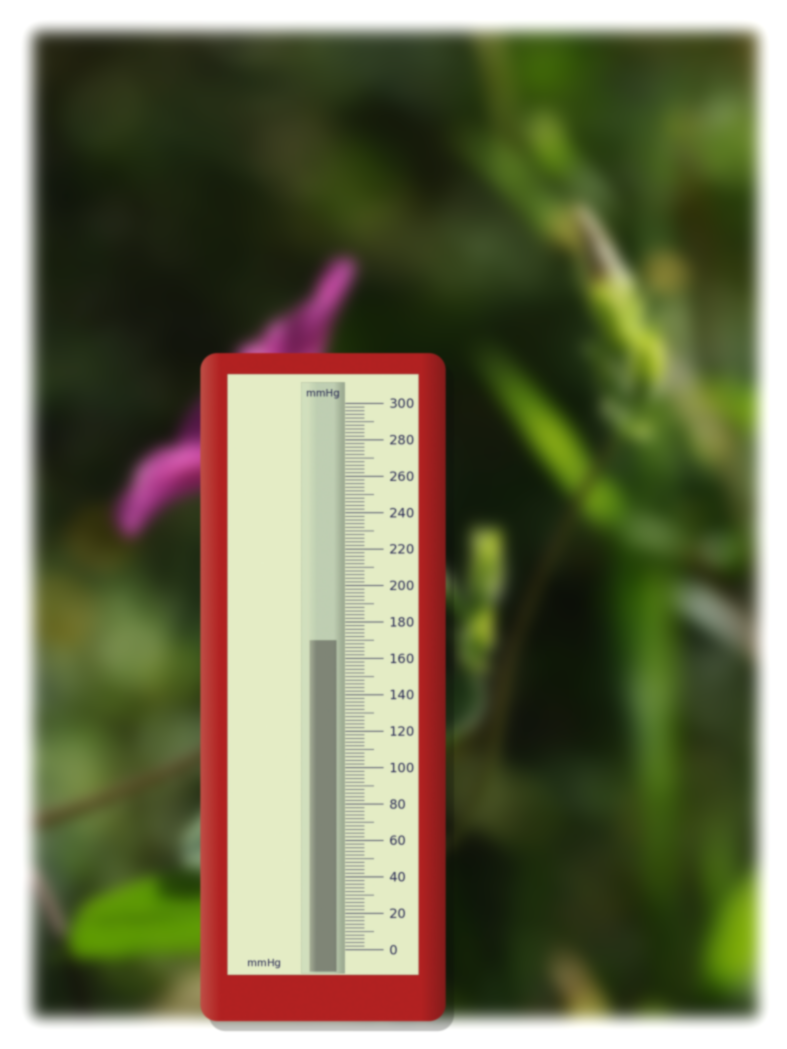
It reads 170,mmHg
